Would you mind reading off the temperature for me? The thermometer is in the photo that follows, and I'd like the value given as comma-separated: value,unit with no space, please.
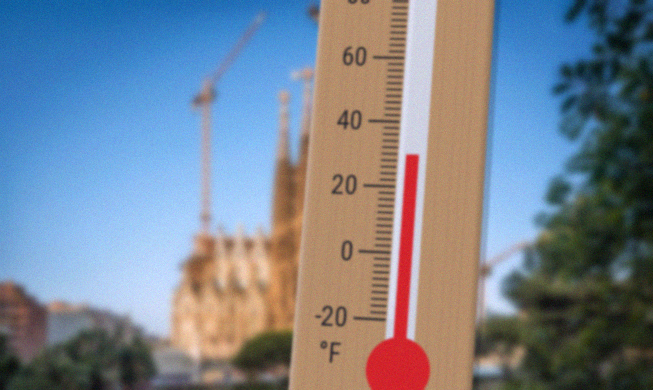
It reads 30,°F
